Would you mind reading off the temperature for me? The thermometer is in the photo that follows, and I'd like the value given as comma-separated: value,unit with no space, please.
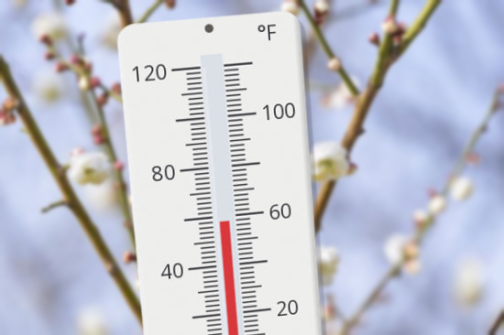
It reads 58,°F
